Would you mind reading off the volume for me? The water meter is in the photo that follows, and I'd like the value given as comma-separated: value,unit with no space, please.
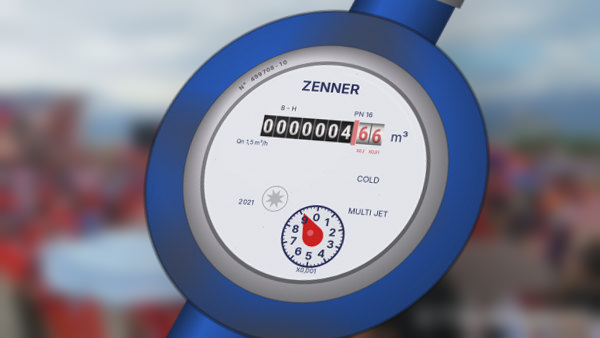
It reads 4.659,m³
